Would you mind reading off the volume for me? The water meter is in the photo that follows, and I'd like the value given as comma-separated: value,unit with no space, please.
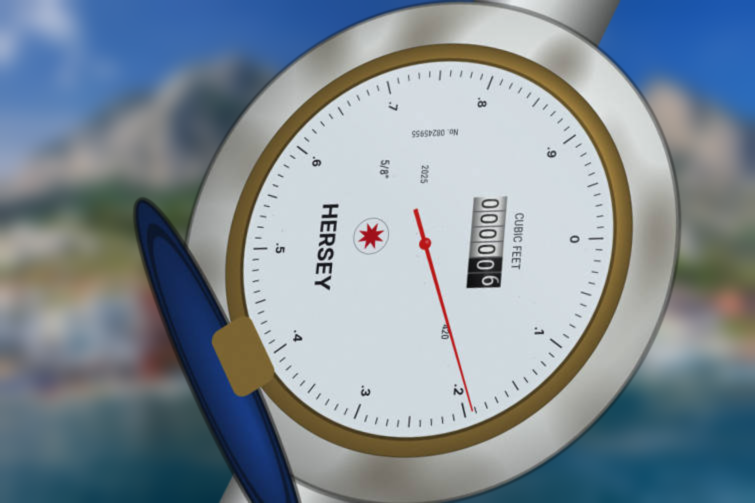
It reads 6.19,ft³
